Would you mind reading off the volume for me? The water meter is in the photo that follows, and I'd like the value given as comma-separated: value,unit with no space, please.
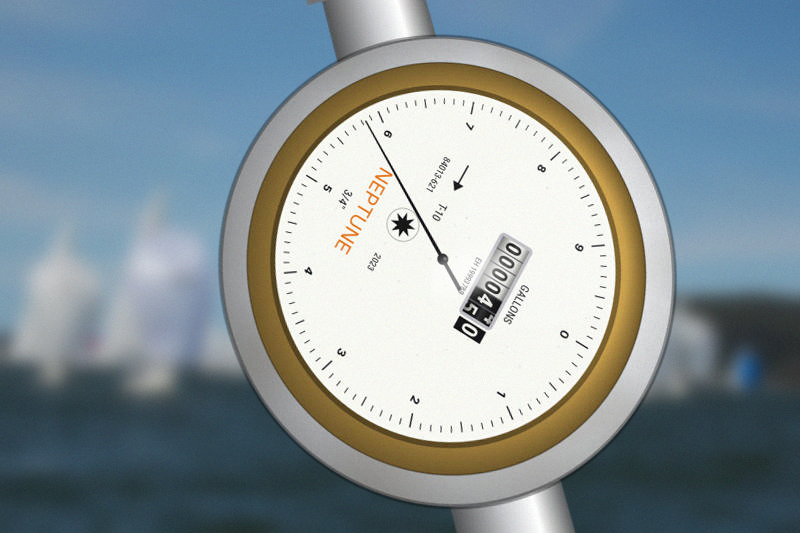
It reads 445.8,gal
